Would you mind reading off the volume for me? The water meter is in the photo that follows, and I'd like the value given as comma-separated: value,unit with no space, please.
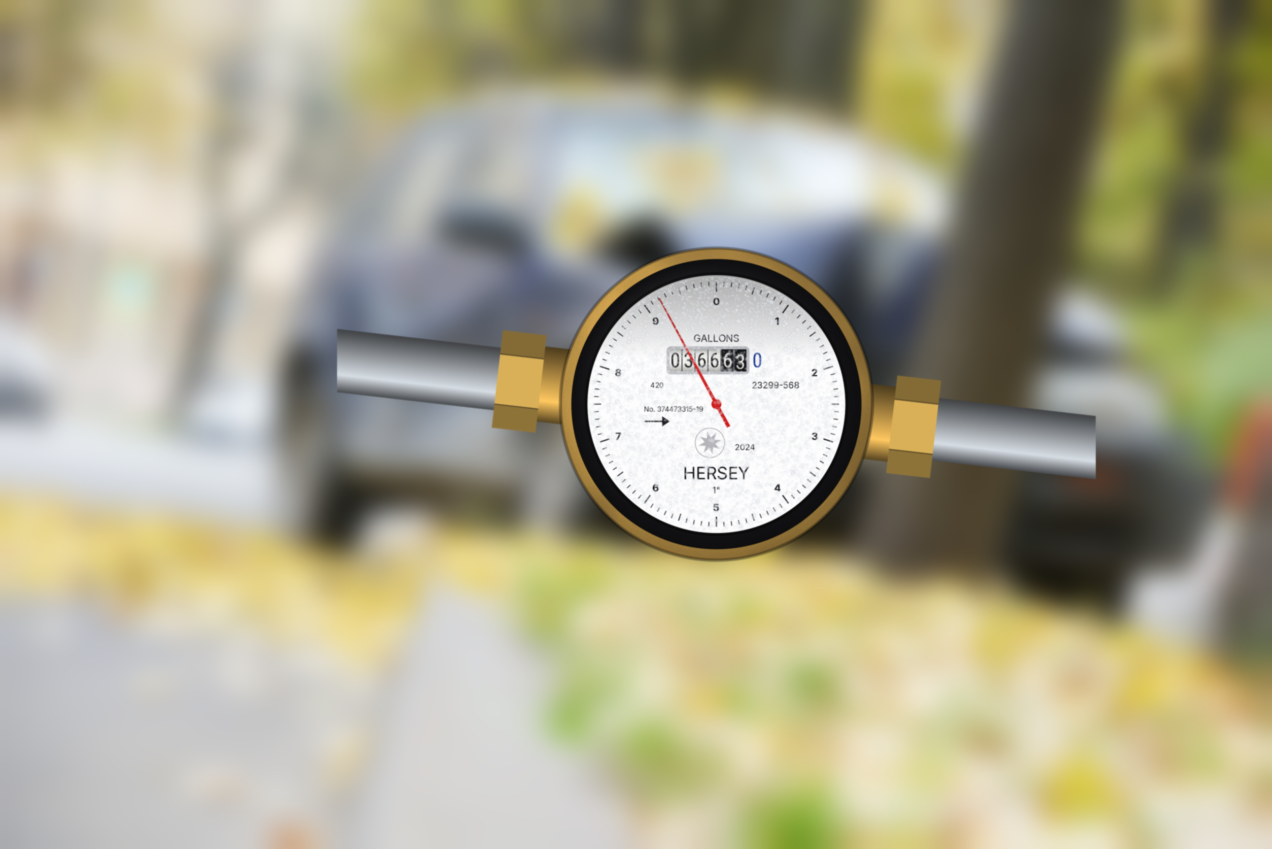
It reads 366629.2,gal
